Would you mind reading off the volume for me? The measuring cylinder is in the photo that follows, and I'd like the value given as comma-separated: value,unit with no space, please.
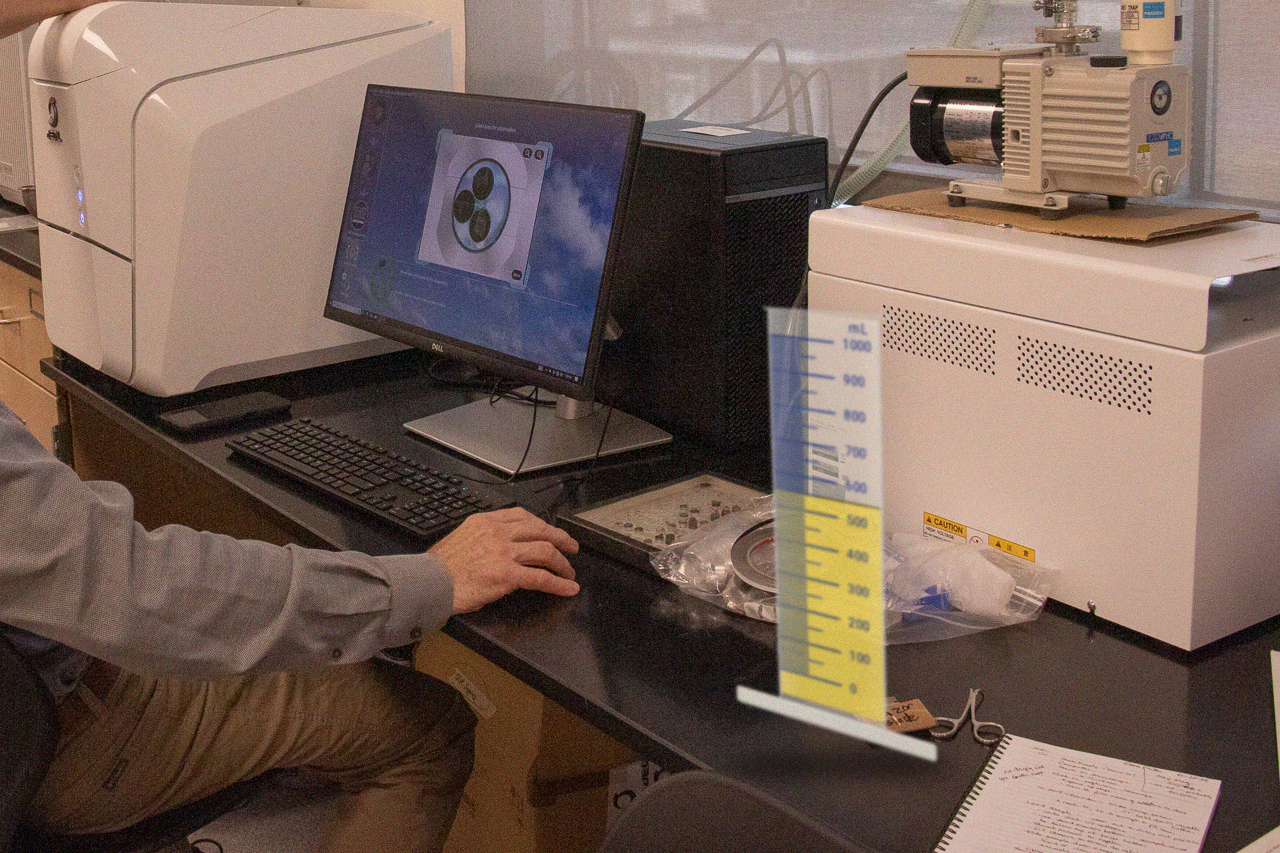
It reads 550,mL
